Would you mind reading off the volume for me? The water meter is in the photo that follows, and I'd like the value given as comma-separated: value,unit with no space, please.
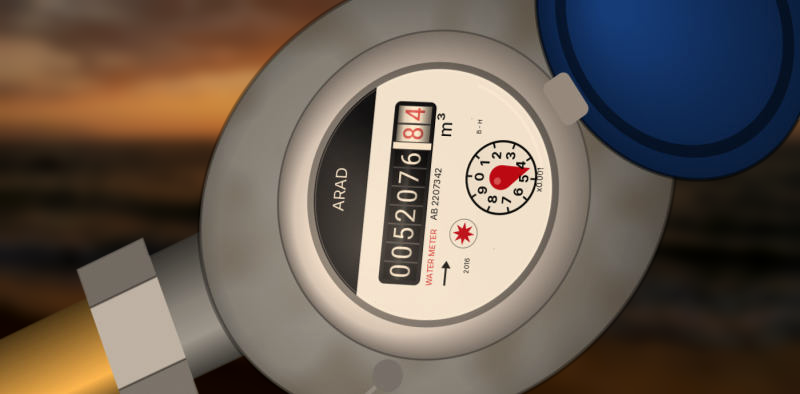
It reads 52076.844,m³
